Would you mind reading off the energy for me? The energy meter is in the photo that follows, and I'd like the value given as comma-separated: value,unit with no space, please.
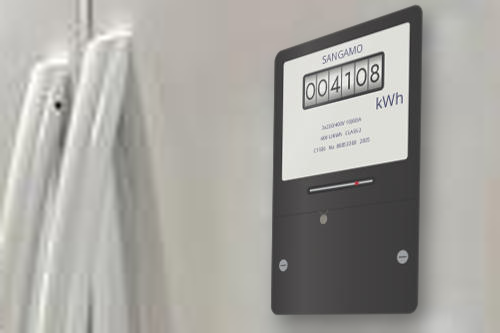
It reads 4108,kWh
